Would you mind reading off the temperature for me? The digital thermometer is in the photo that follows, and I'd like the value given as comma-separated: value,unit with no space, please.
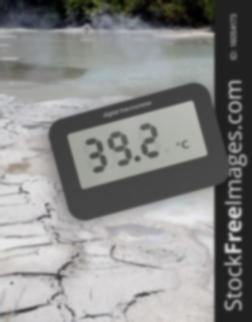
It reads 39.2,°C
